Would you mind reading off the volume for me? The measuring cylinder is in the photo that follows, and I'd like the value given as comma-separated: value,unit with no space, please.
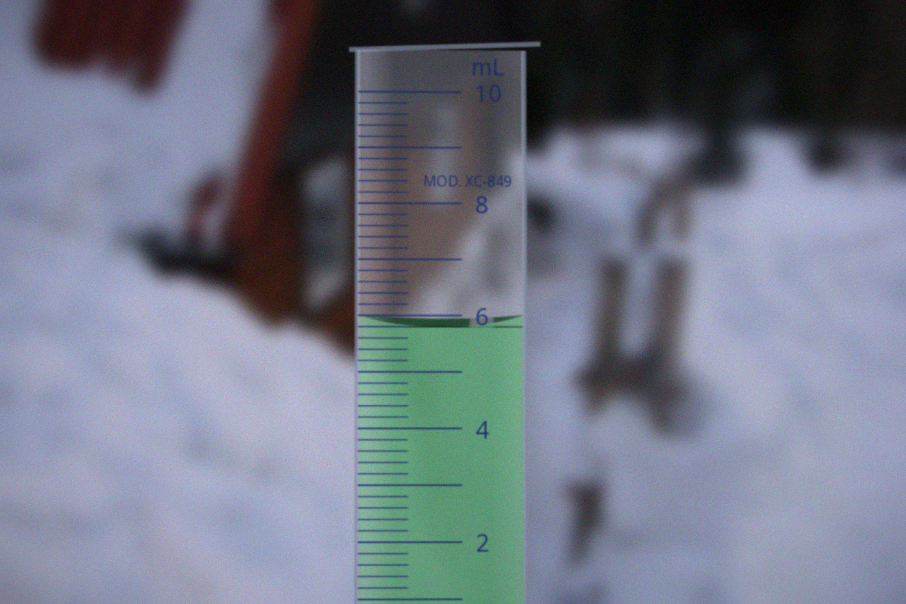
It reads 5.8,mL
